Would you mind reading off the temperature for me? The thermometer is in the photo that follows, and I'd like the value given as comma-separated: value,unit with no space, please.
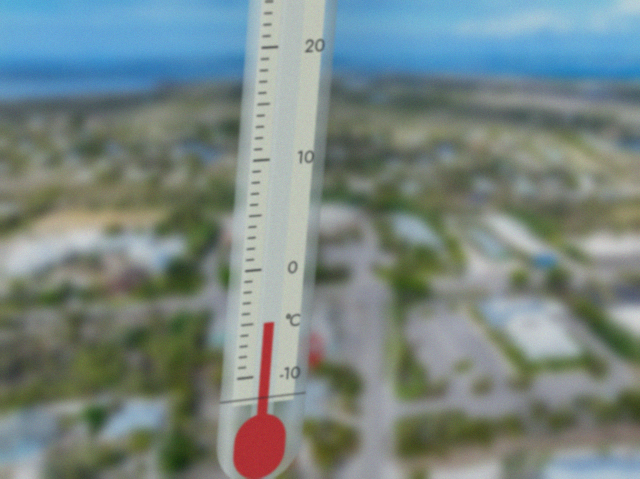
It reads -5,°C
